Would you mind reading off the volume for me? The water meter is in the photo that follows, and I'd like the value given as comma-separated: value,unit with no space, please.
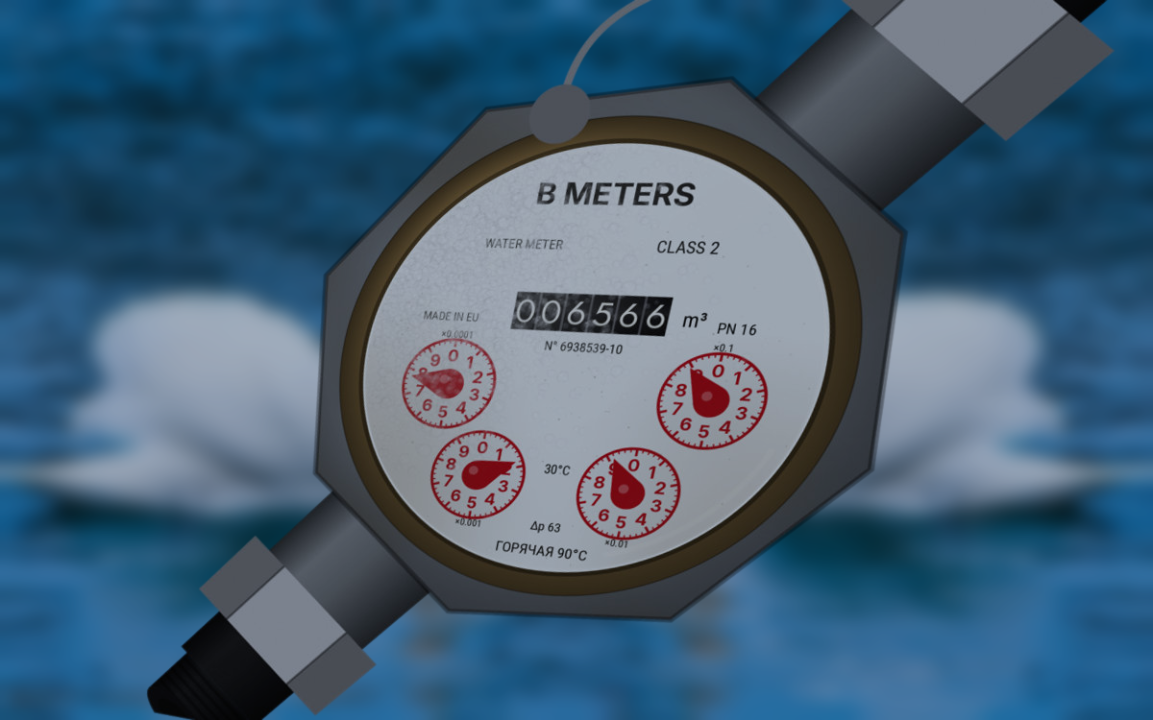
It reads 6566.8917,m³
